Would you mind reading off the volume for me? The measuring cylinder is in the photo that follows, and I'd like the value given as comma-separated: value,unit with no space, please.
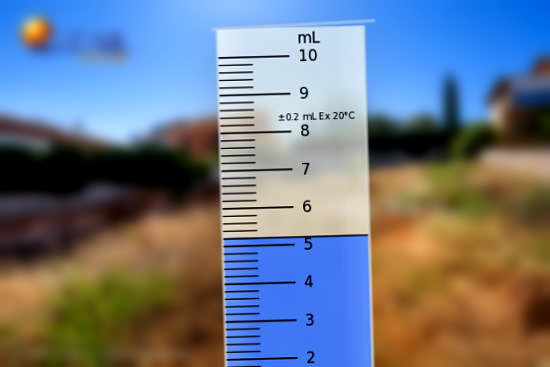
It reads 5.2,mL
